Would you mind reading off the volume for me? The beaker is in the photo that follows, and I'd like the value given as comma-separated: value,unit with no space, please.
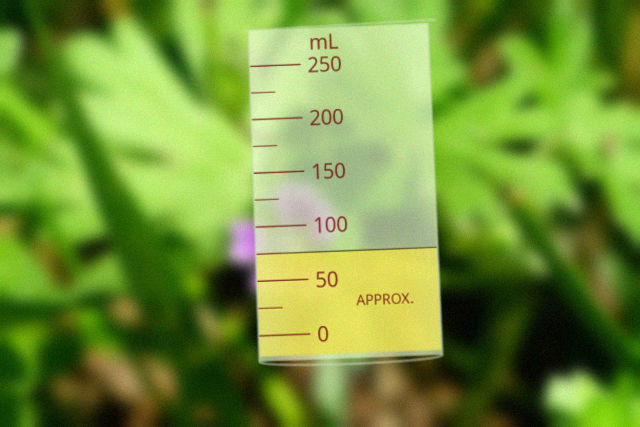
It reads 75,mL
